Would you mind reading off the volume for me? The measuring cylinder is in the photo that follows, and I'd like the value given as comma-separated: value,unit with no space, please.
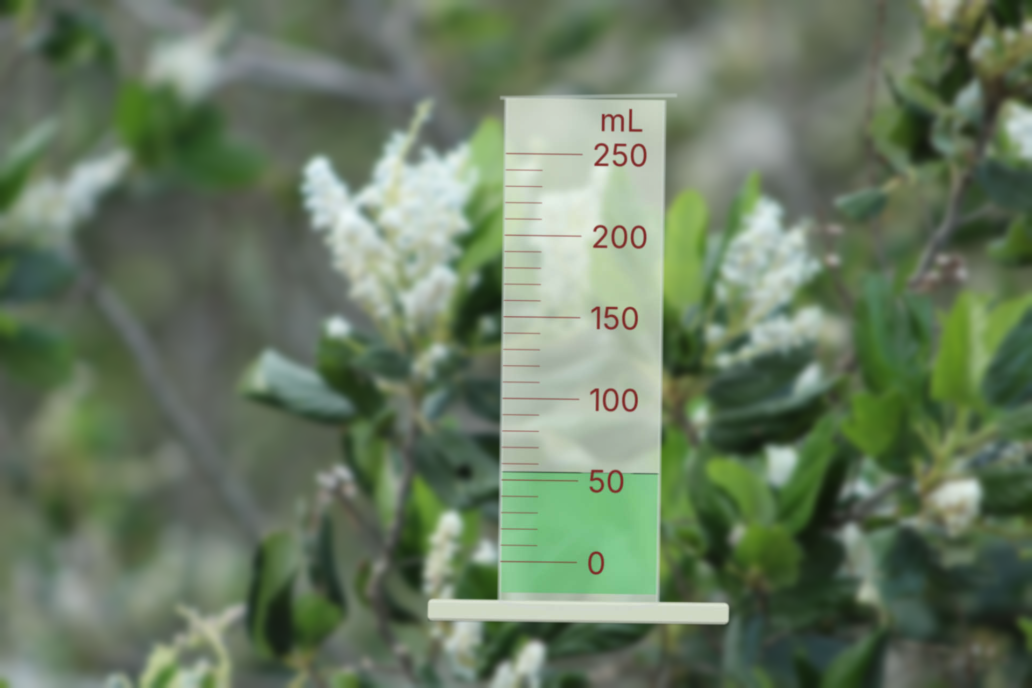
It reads 55,mL
